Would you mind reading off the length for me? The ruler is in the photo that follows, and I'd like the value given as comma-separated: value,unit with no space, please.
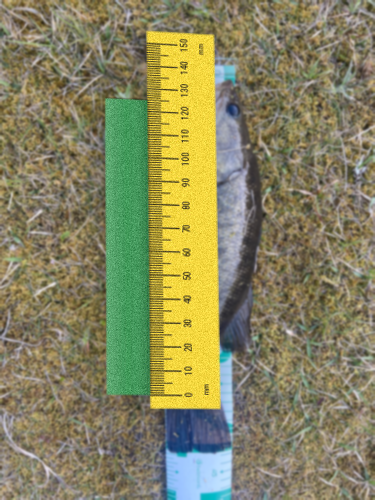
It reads 125,mm
